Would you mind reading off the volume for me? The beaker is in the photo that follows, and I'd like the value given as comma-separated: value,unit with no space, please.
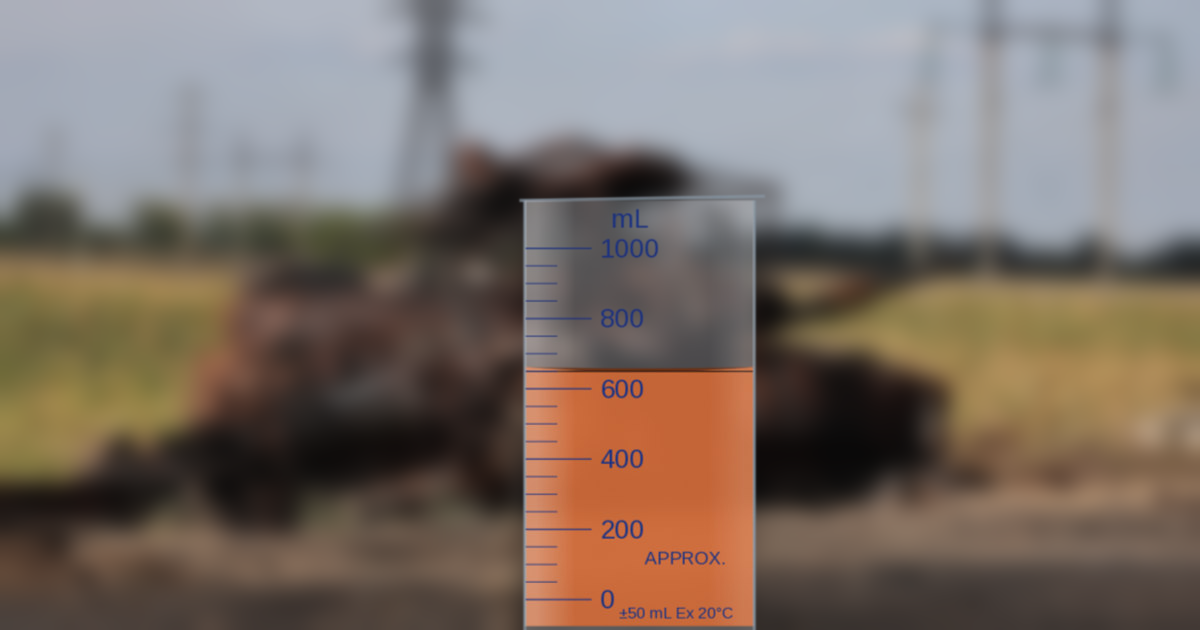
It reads 650,mL
